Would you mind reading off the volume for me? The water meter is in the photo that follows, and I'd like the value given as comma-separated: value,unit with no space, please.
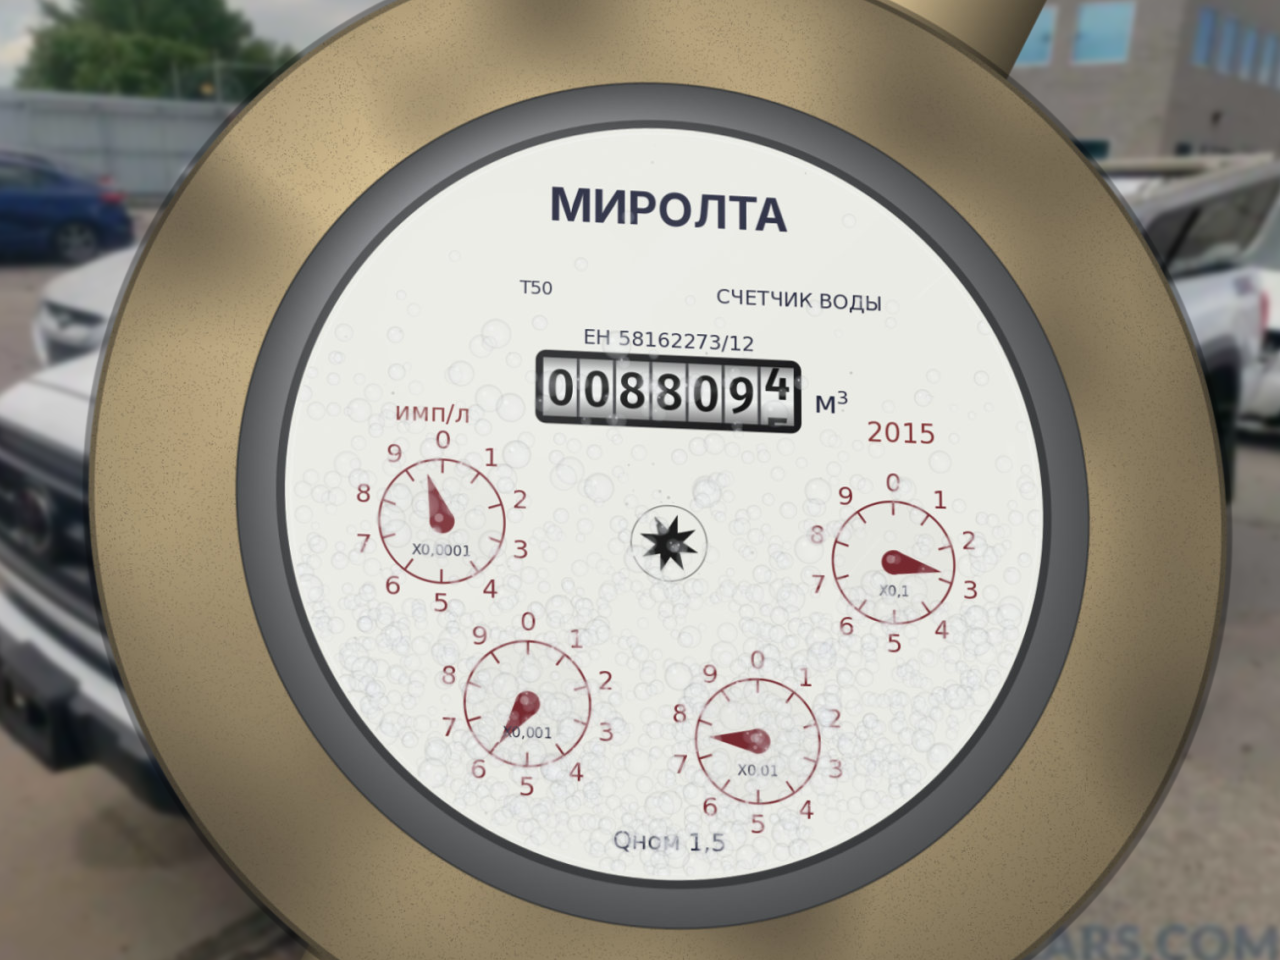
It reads 88094.2759,m³
